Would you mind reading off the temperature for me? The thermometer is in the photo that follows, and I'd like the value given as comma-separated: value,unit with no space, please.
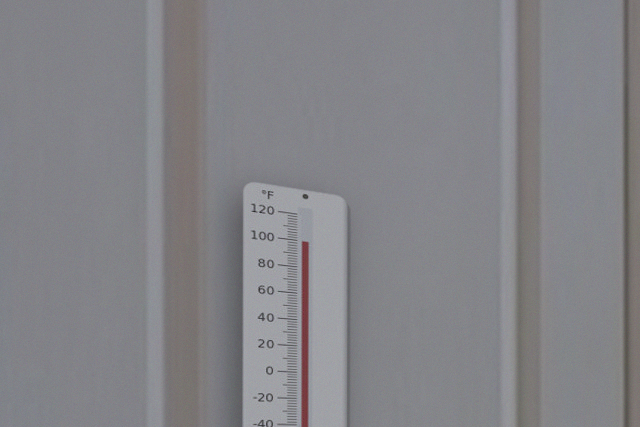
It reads 100,°F
